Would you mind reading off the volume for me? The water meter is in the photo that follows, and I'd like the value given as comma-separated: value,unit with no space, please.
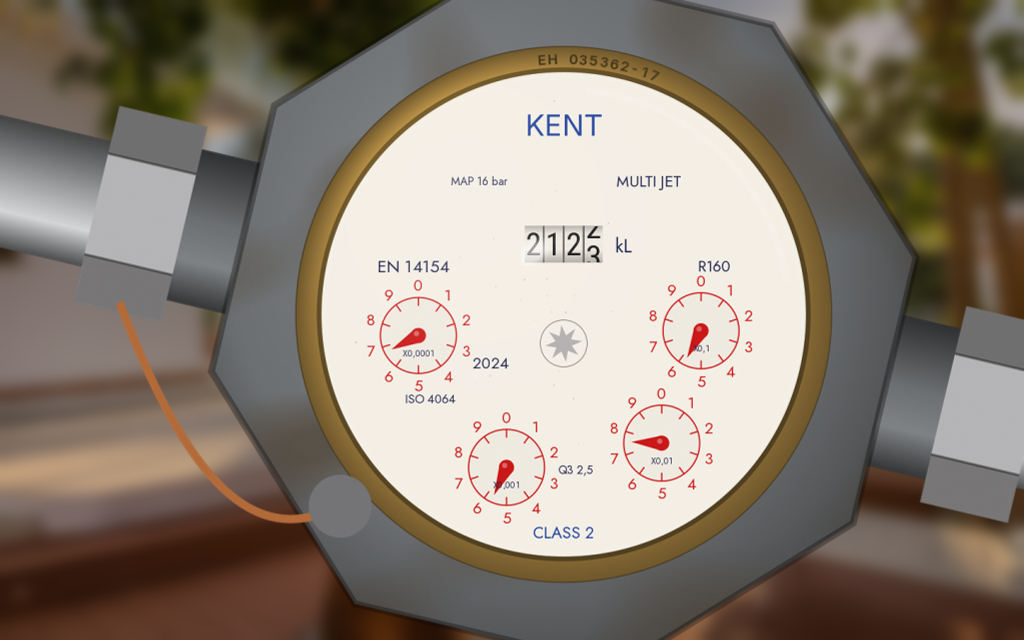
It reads 2122.5756,kL
